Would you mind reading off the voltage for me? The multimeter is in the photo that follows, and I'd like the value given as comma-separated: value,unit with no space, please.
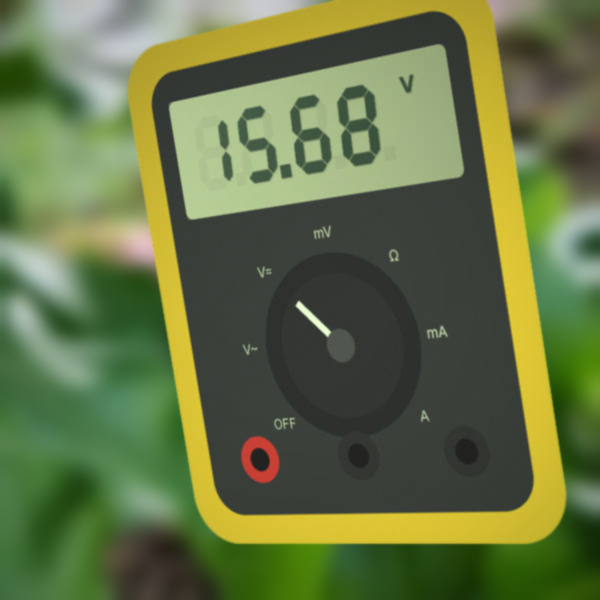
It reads 15.68,V
